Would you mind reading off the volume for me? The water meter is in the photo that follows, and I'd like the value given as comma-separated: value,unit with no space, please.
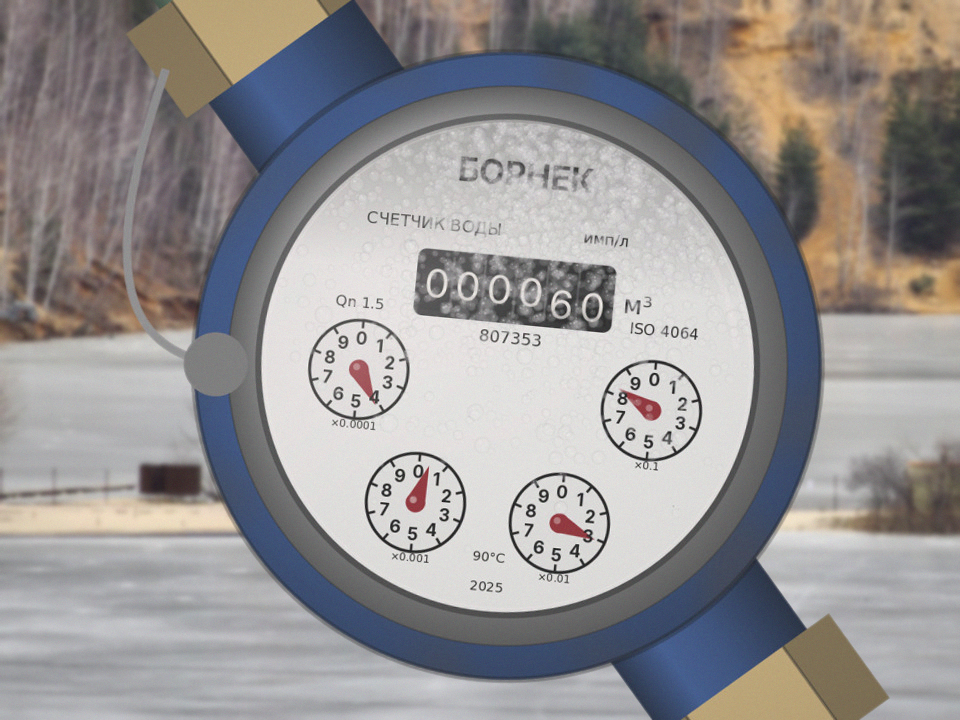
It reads 59.8304,m³
